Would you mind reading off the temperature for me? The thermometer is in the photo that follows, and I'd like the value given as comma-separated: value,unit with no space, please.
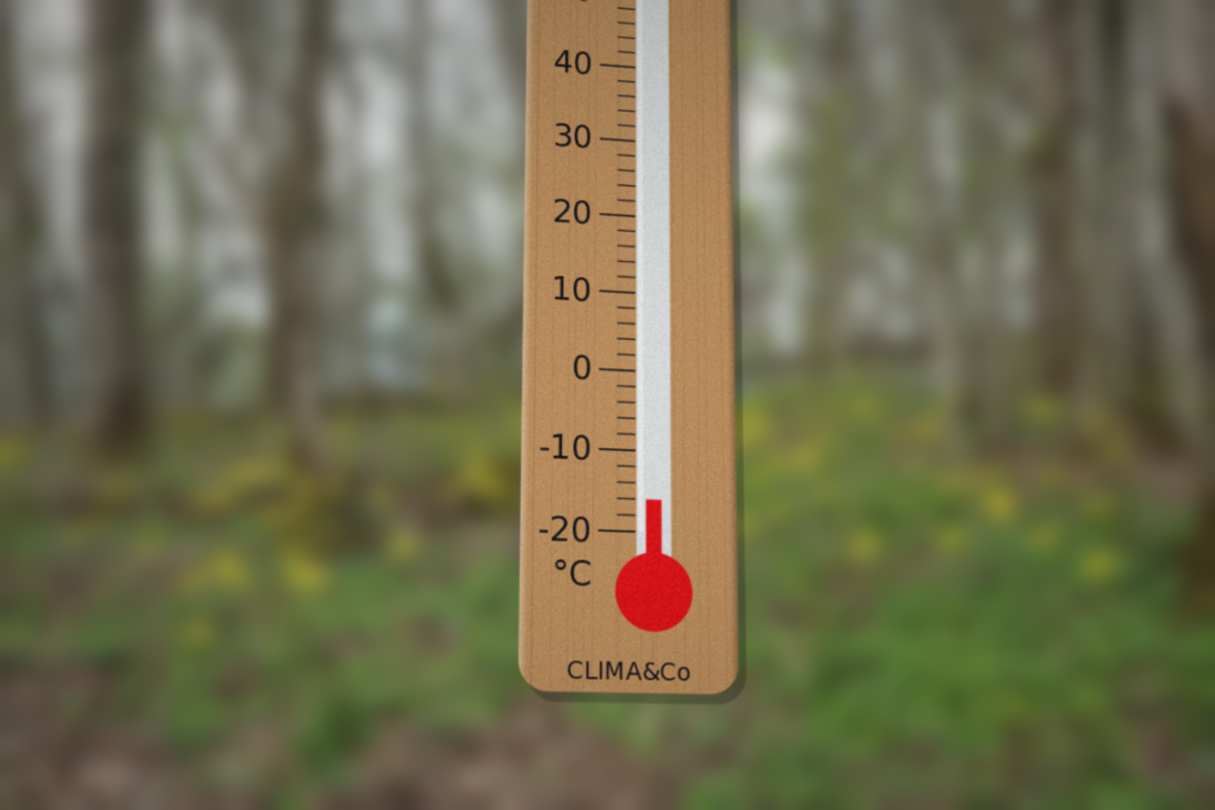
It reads -16,°C
